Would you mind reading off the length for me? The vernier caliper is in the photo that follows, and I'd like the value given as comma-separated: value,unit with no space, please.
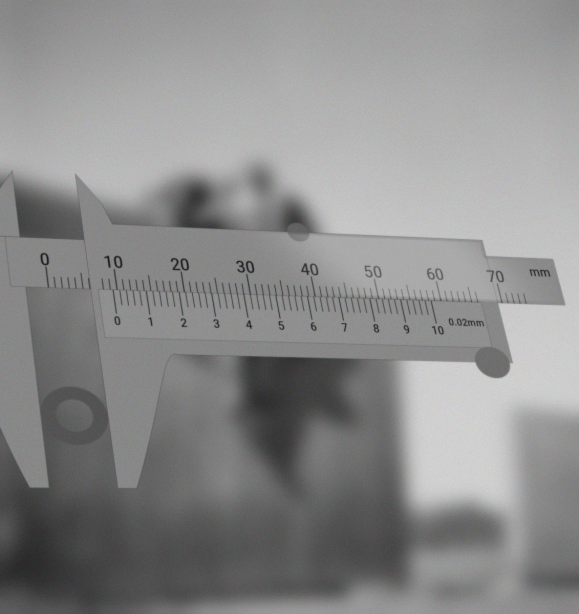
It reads 9.4,mm
